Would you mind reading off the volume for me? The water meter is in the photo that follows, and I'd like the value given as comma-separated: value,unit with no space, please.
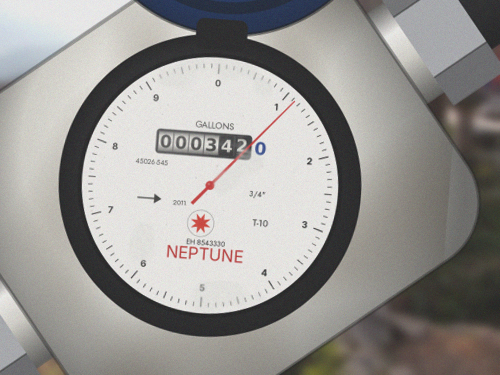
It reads 3421.1,gal
